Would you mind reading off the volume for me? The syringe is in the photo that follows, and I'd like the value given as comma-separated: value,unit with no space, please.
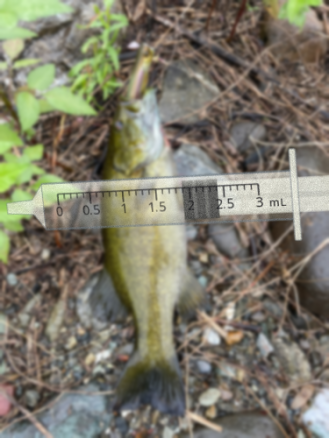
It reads 1.9,mL
